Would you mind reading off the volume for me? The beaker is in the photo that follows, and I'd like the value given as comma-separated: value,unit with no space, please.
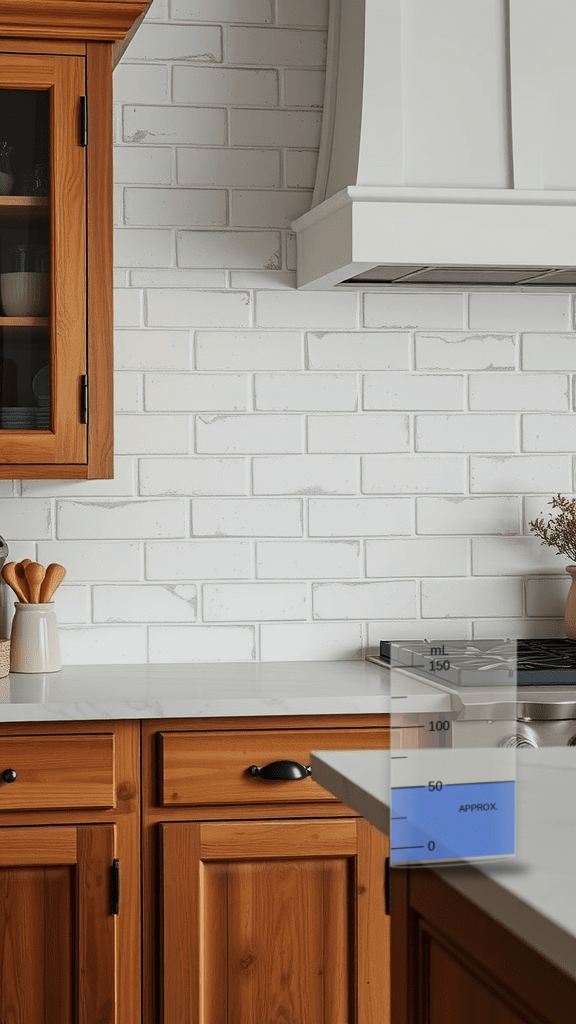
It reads 50,mL
